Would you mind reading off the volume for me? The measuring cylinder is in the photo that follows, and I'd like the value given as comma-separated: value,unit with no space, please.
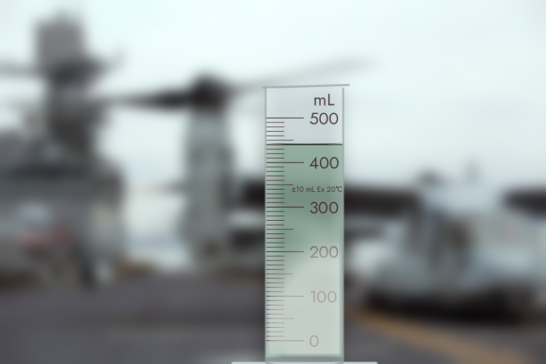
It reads 440,mL
